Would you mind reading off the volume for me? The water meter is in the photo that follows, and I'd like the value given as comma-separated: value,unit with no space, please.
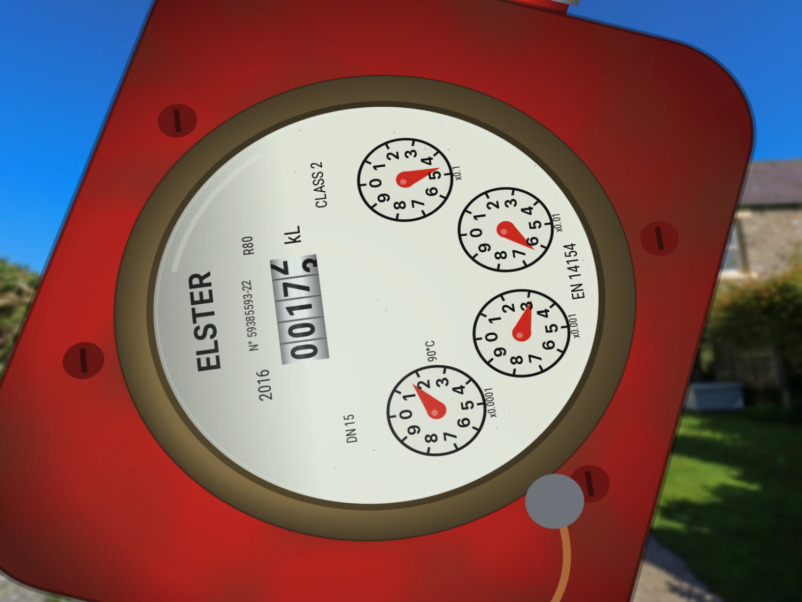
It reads 172.4631,kL
